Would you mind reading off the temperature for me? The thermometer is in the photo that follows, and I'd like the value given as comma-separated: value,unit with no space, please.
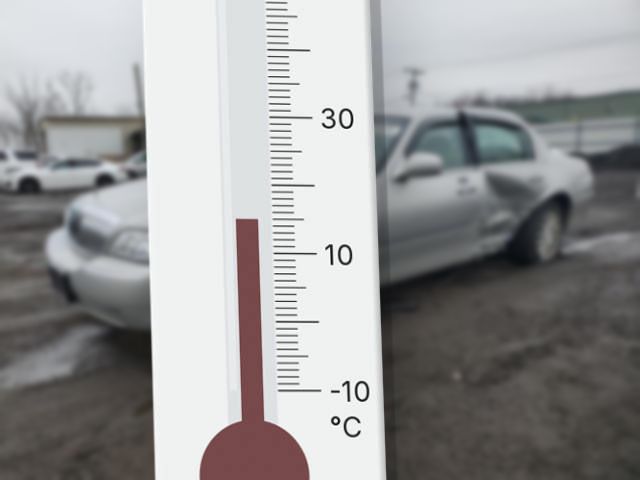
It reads 15,°C
